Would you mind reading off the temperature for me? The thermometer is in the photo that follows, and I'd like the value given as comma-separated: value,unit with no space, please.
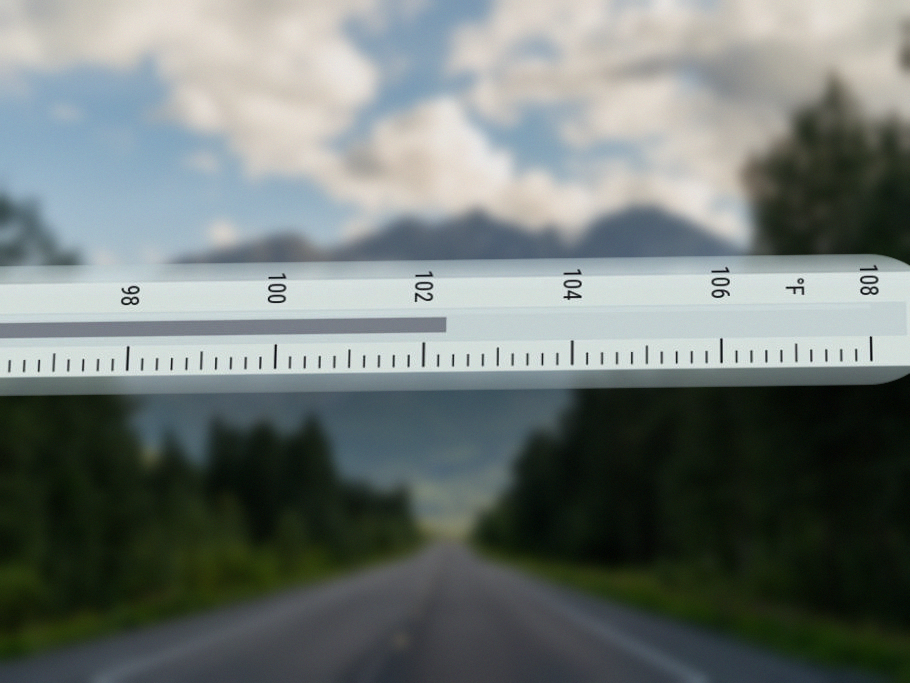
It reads 102.3,°F
